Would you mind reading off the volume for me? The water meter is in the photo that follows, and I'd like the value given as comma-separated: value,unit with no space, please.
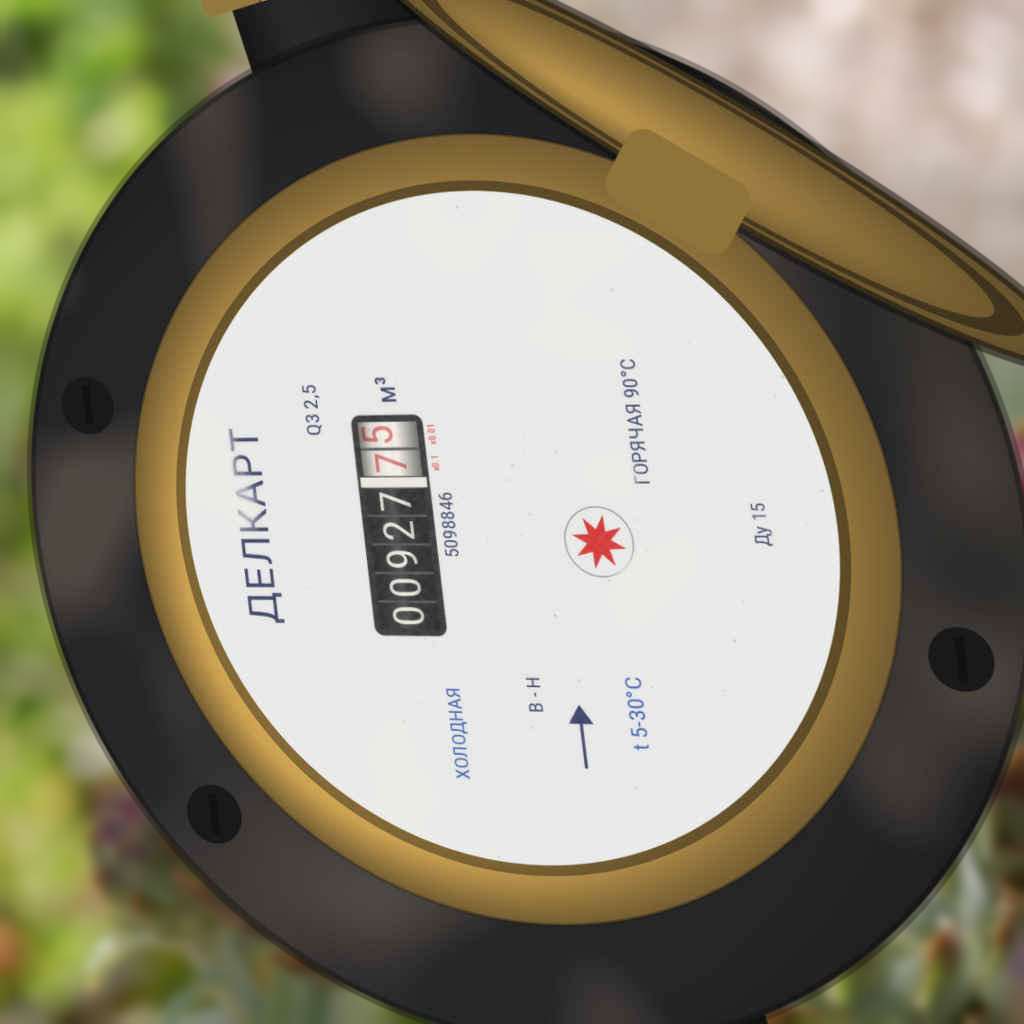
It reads 927.75,m³
